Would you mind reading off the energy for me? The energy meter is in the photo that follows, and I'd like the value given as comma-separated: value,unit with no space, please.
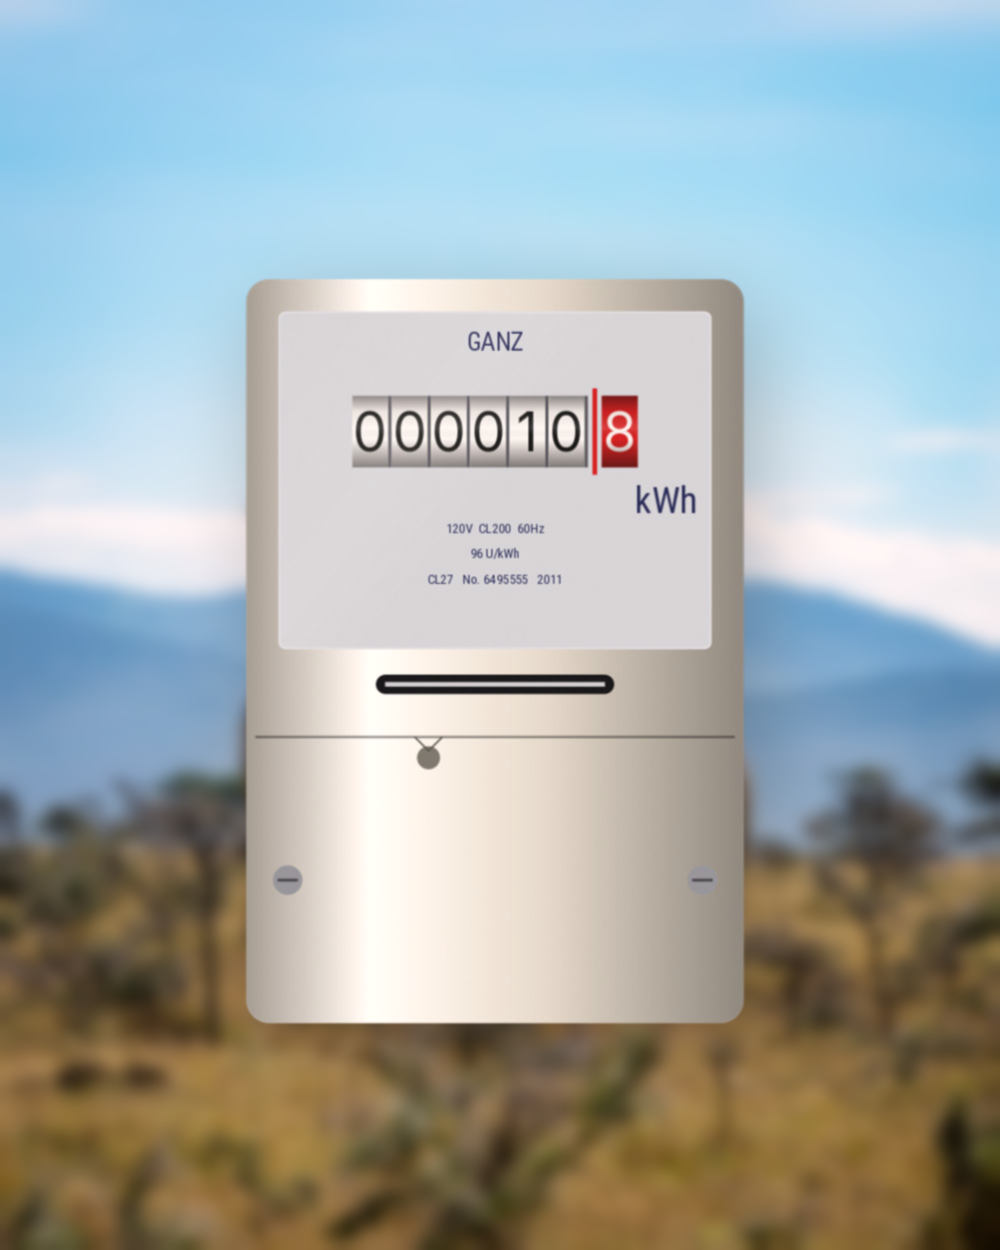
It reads 10.8,kWh
